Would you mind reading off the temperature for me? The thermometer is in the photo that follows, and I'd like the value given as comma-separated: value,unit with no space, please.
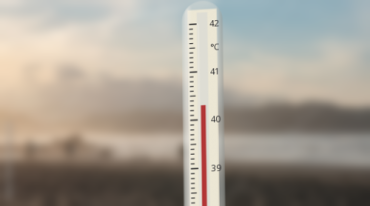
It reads 40.3,°C
